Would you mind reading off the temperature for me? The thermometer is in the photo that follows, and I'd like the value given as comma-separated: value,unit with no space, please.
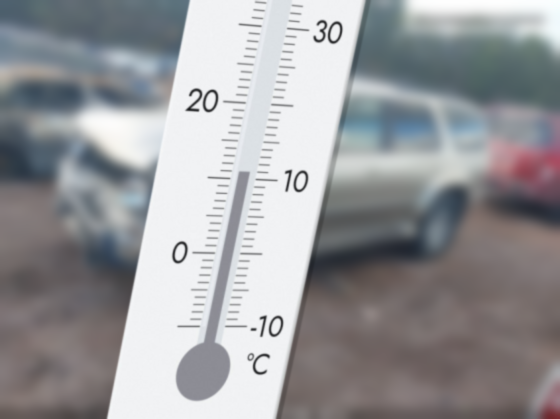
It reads 11,°C
